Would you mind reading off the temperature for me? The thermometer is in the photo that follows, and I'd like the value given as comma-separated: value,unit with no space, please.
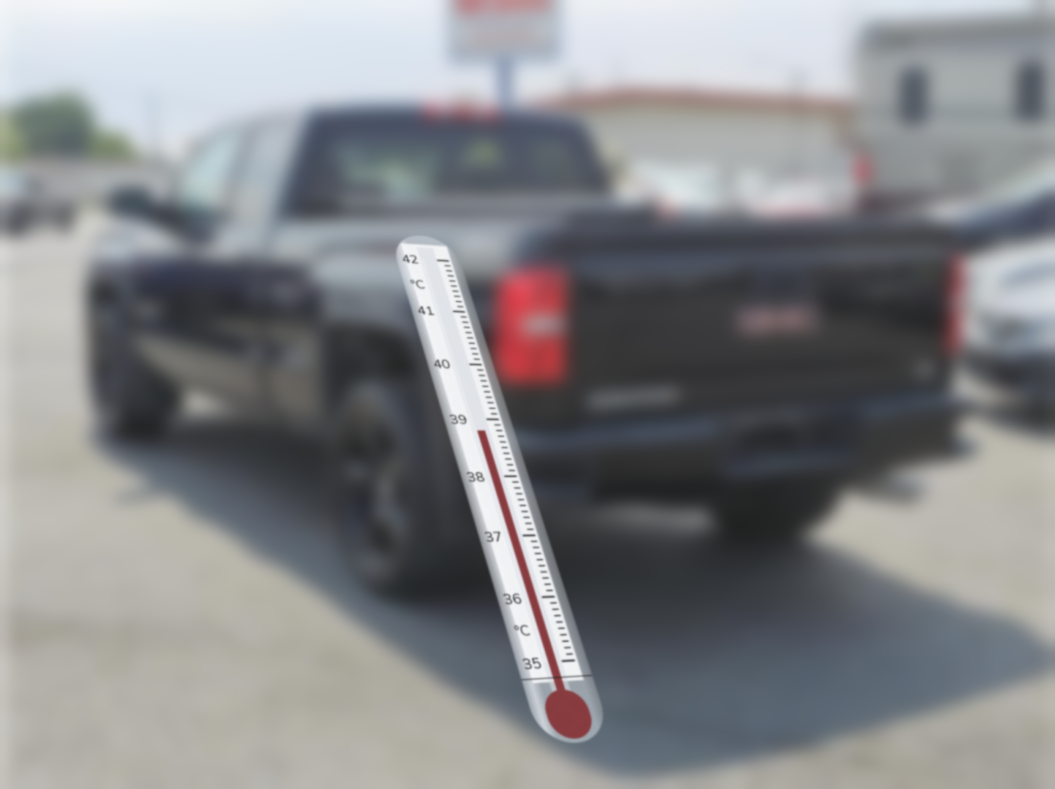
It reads 38.8,°C
